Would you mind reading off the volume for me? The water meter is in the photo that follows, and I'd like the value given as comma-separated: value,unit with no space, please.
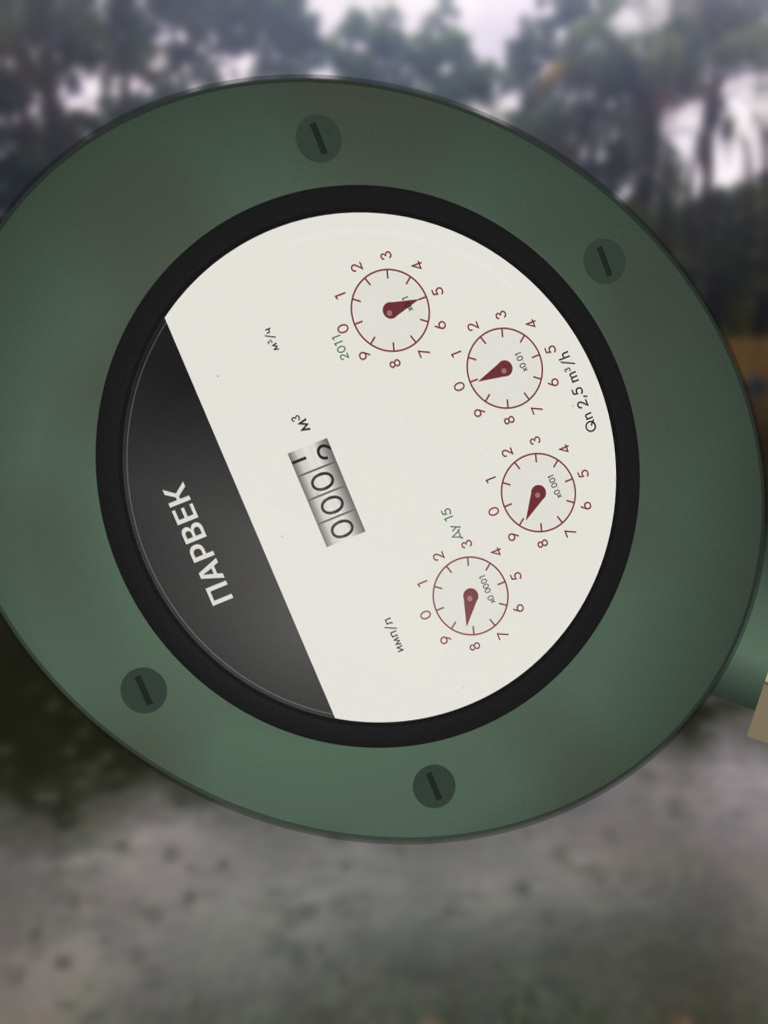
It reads 1.4988,m³
